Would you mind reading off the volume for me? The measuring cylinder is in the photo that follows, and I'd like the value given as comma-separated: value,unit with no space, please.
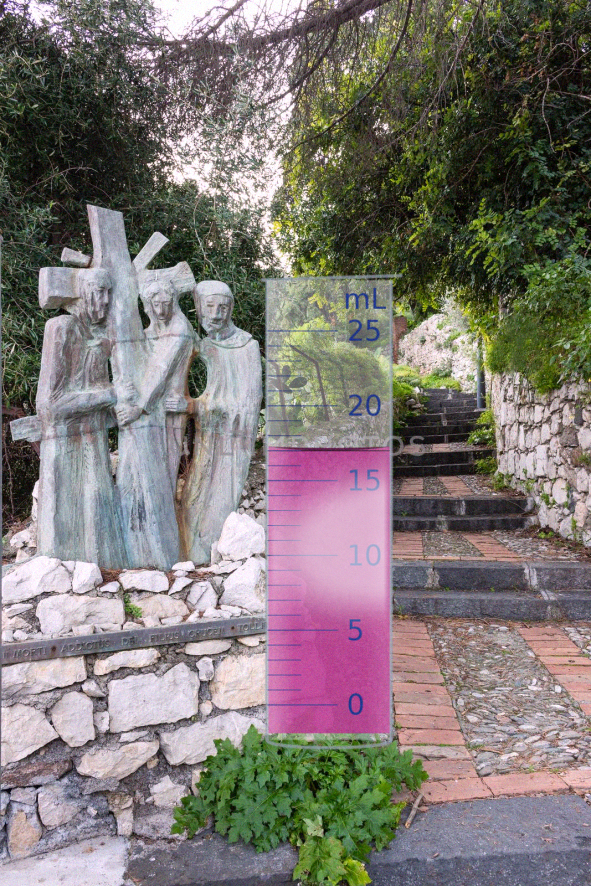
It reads 17,mL
